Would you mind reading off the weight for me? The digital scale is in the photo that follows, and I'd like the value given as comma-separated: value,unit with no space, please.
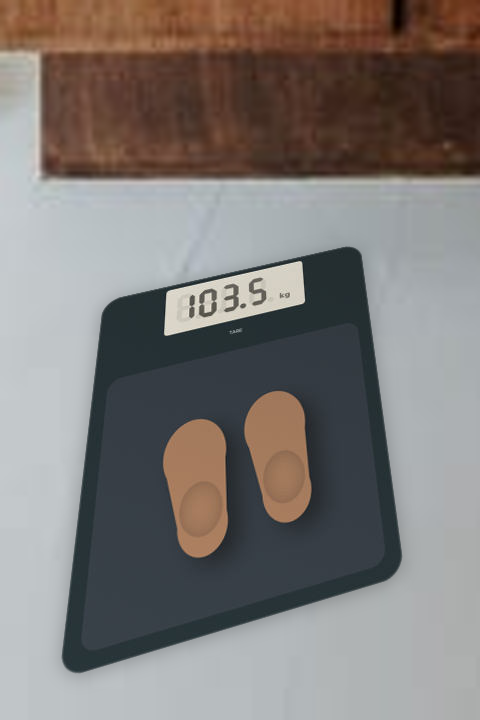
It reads 103.5,kg
